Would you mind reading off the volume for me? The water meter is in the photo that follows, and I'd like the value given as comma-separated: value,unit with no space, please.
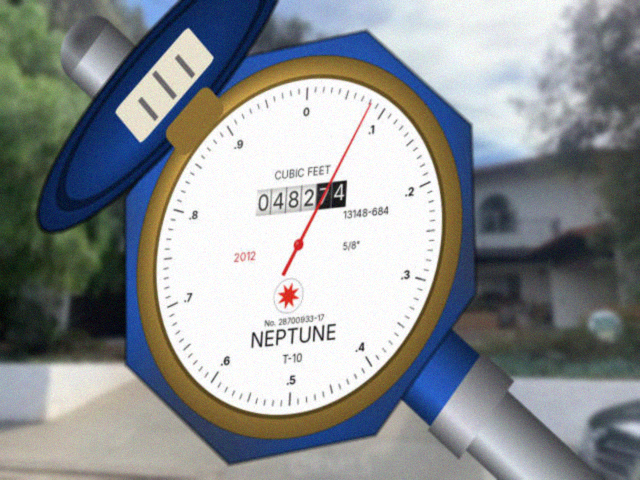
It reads 48274.08,ft³
